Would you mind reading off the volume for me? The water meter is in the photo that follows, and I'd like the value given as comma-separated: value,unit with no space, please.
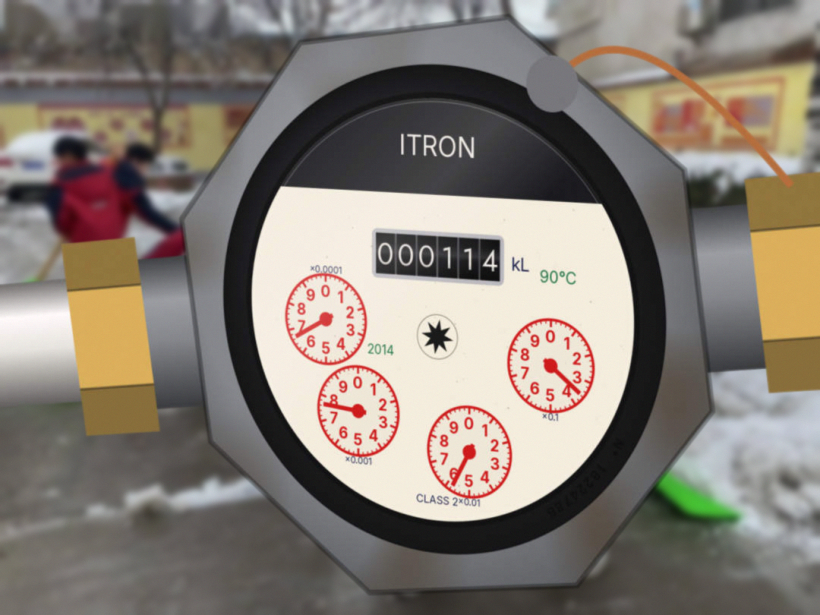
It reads 114.3576,kL
